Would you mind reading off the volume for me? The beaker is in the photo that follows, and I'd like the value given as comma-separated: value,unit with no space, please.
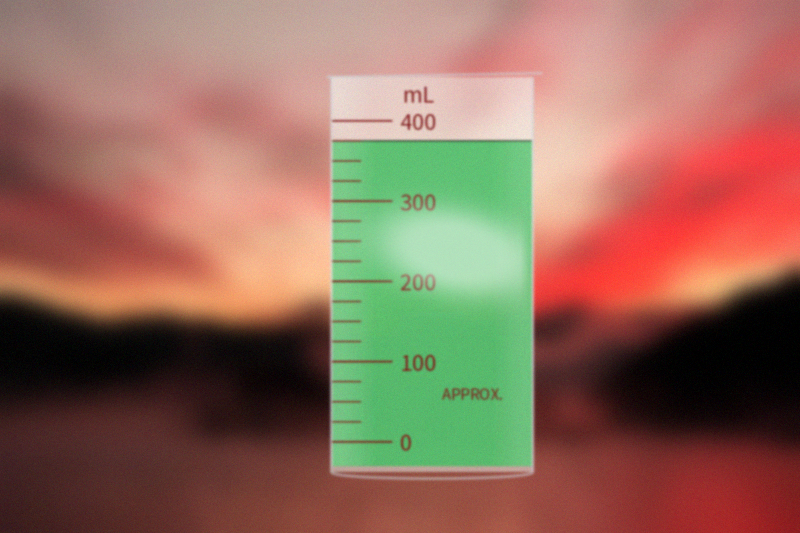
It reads 375,mL
